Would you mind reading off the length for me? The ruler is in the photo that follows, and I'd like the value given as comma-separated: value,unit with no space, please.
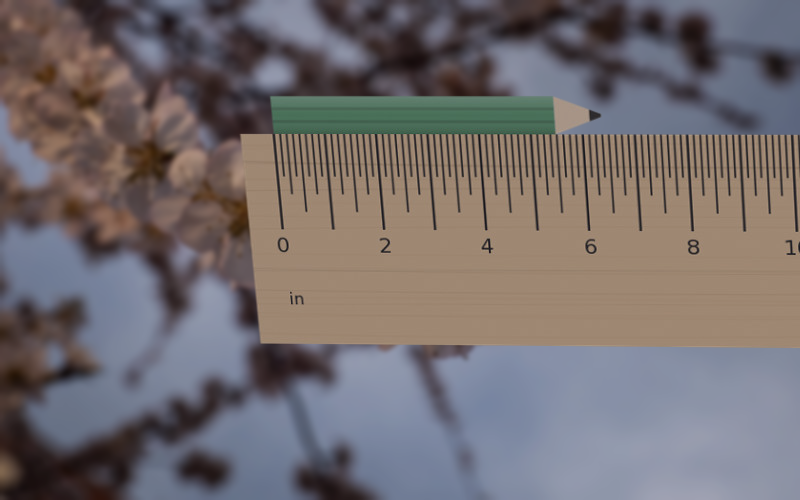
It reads 6.375,in
